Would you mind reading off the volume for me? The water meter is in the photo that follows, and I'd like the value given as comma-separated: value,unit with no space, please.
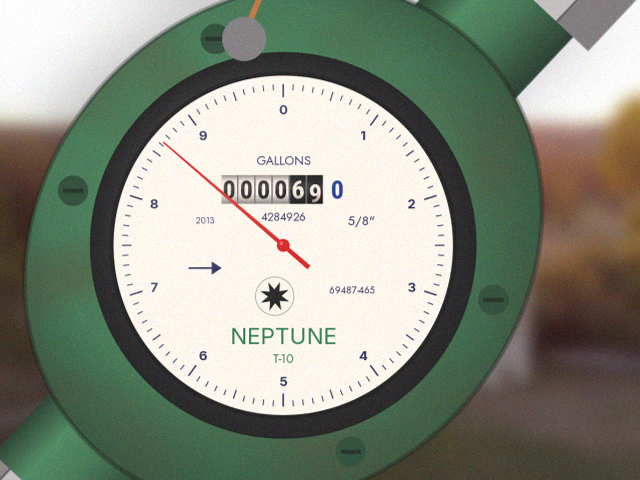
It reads 688.6,gal
